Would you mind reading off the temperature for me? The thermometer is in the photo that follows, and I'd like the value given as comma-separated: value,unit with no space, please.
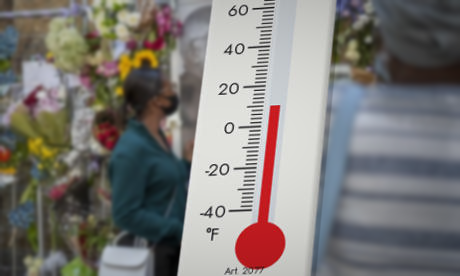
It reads 10,°F
